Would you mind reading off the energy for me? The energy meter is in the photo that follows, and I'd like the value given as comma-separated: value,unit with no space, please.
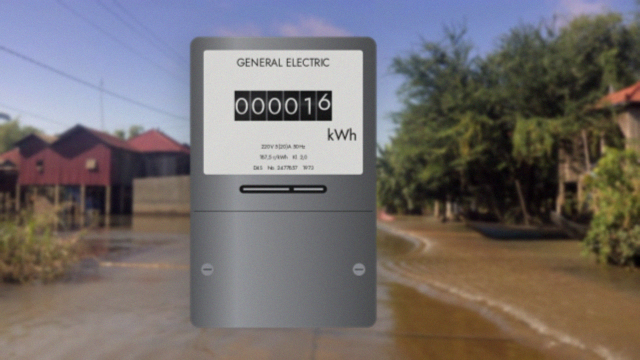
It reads 16,kWh
